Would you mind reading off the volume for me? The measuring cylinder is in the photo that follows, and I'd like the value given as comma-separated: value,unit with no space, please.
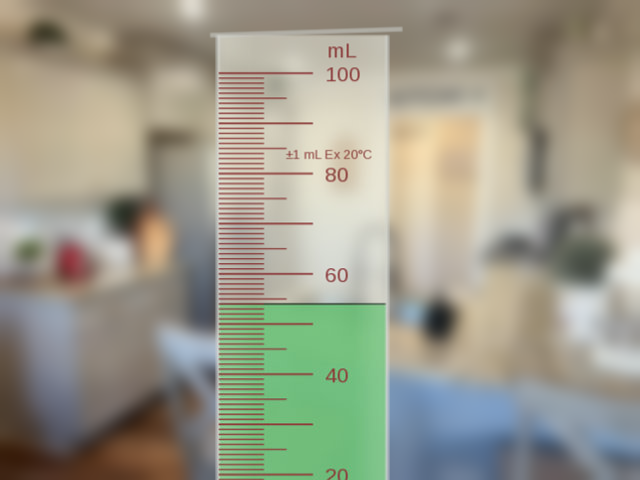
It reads 54,mL
